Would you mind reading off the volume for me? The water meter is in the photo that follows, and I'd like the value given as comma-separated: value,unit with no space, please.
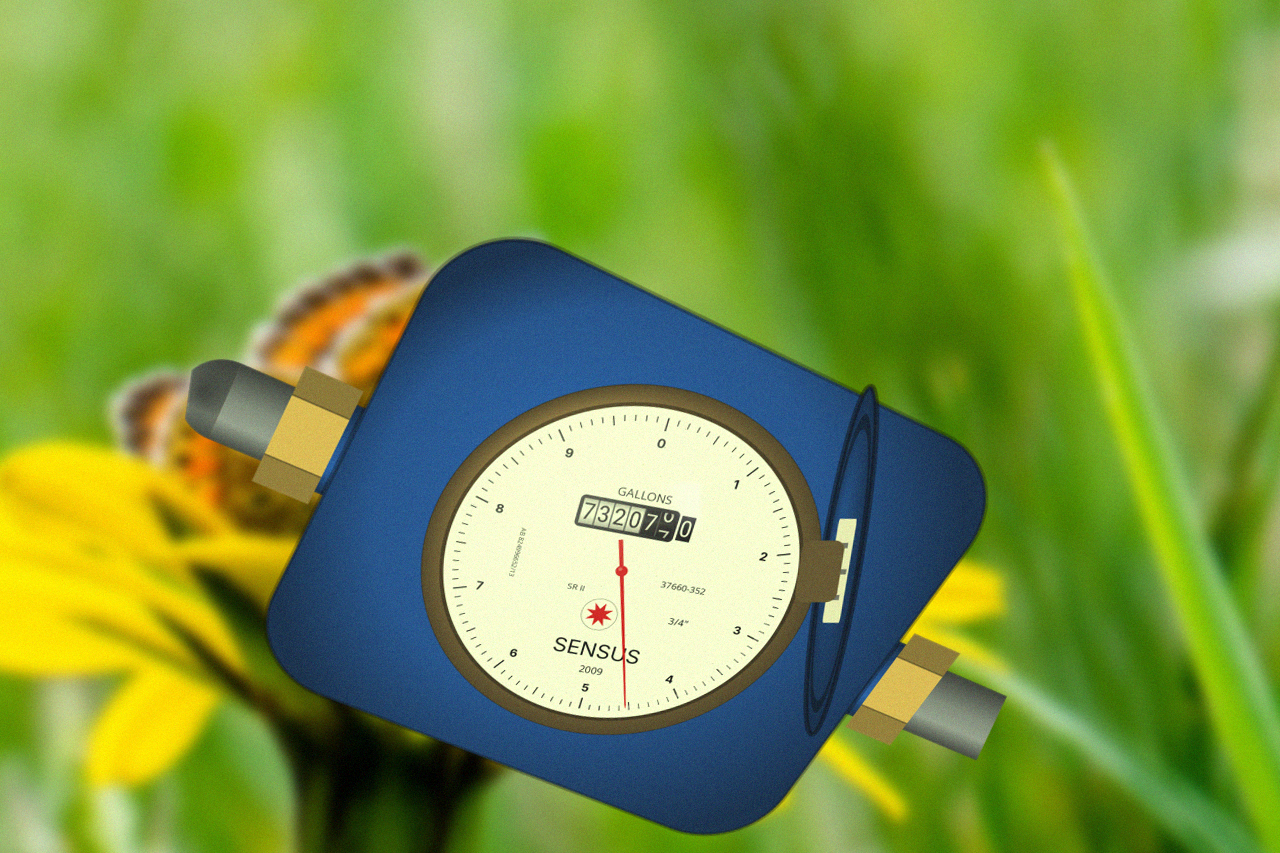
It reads 7320764.5,gal
